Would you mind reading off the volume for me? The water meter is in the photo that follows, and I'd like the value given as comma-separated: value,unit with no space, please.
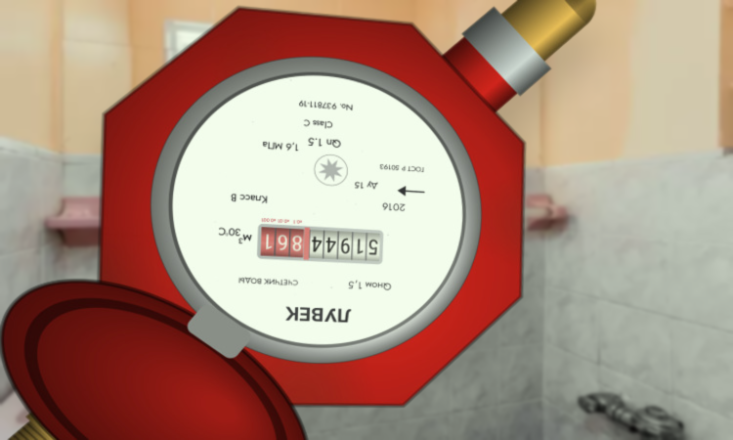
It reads 51944.861,m³
